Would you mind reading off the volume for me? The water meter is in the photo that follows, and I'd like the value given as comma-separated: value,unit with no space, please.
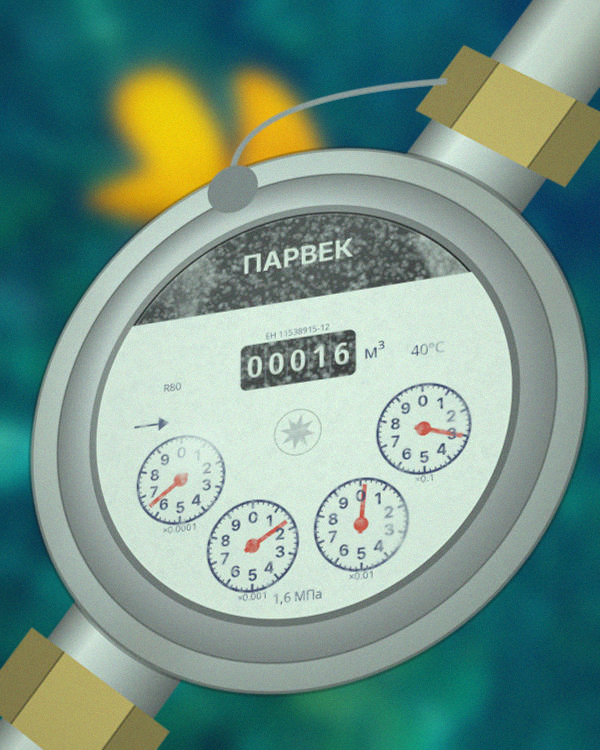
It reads 16.3016,m³
